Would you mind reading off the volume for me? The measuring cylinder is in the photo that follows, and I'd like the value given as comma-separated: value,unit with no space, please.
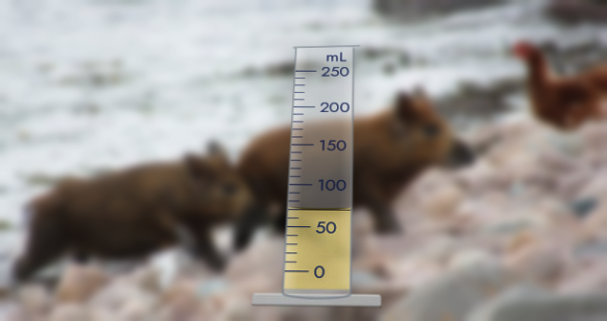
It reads 70,mL
